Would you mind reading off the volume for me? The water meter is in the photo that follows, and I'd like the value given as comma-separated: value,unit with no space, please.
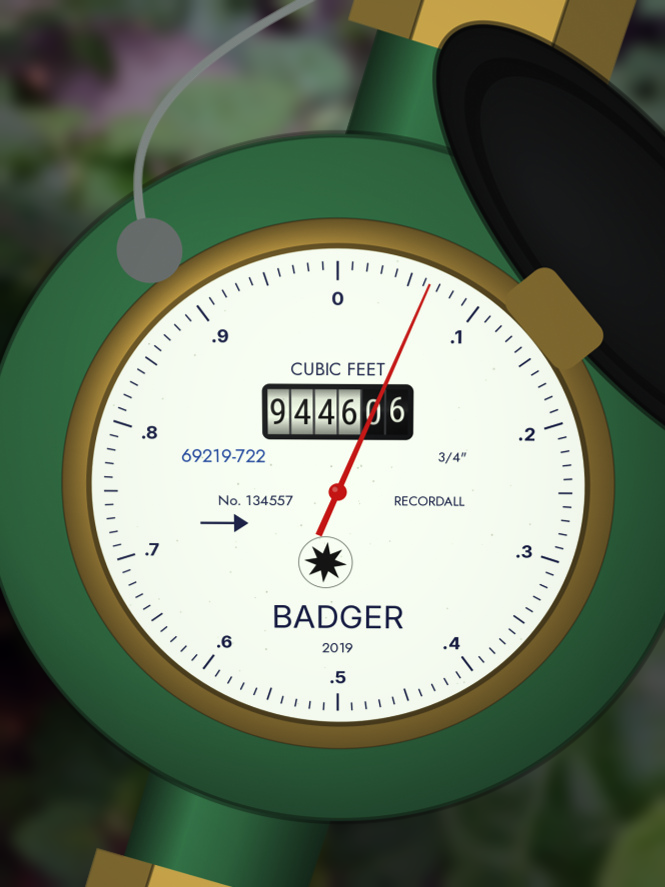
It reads 944606.06,ft³
